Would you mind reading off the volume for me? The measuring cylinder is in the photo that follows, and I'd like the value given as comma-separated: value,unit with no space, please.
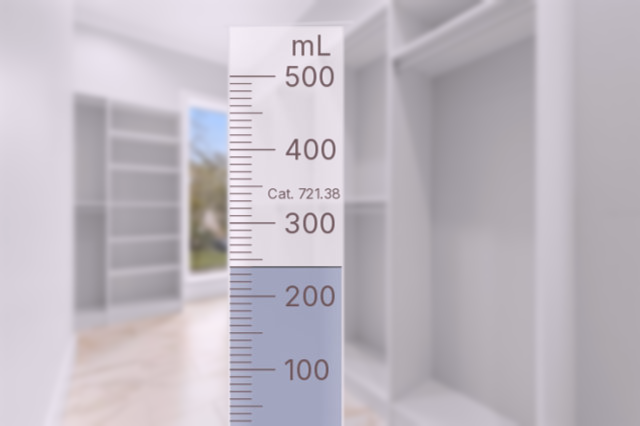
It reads 240,mL
